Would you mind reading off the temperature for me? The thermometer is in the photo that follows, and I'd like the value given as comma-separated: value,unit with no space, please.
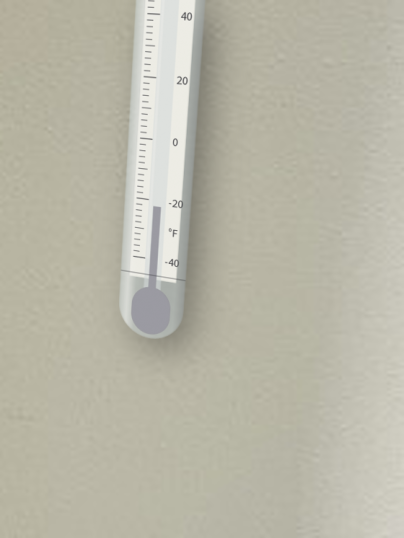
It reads -22,°F
